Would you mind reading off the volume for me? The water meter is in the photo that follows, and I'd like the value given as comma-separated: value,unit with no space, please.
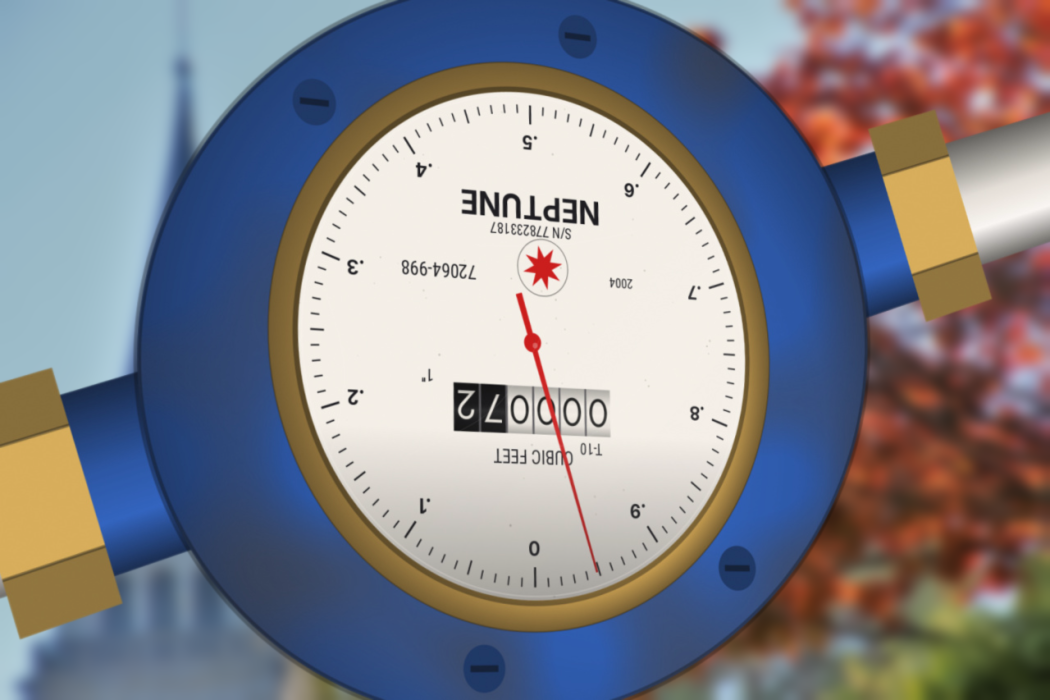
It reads 71.95,ft³
